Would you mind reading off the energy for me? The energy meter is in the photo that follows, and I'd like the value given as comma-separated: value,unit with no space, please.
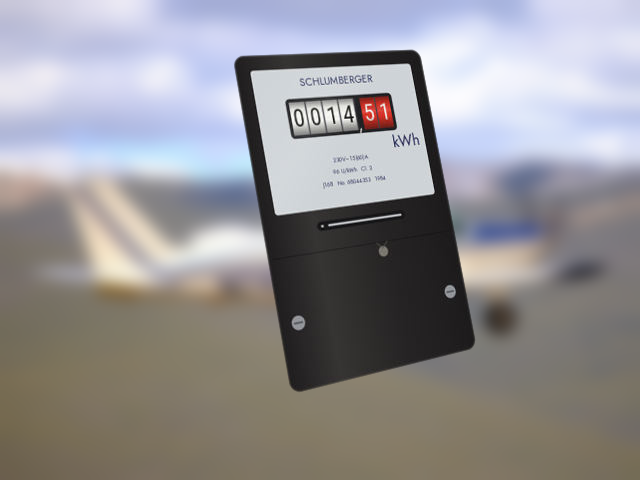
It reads 14.51,kWh
